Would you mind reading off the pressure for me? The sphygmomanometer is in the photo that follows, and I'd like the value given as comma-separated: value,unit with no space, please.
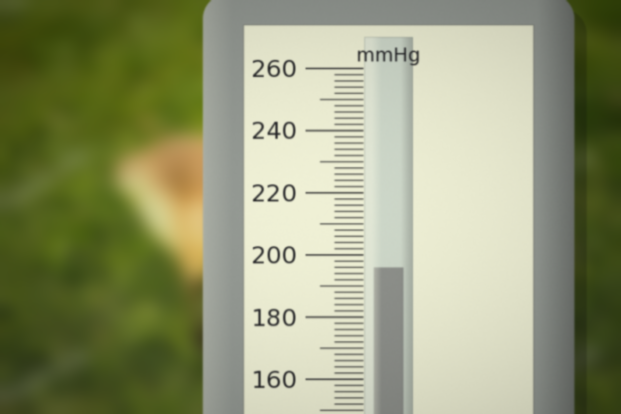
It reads 196,mmHg
